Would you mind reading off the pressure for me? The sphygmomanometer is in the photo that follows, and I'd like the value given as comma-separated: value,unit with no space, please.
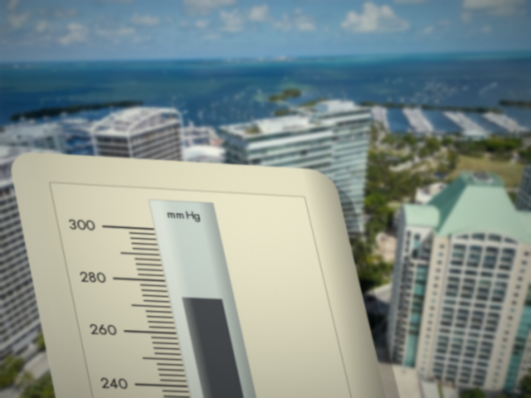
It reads 274,mmHg
